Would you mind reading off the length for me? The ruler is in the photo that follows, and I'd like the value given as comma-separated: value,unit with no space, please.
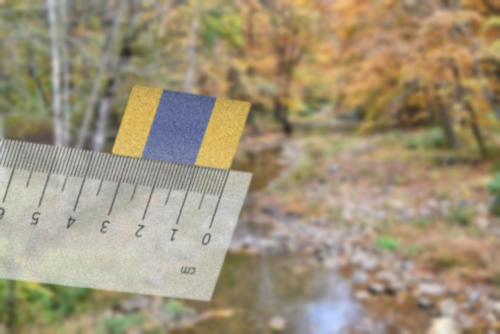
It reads 3.5,cm
